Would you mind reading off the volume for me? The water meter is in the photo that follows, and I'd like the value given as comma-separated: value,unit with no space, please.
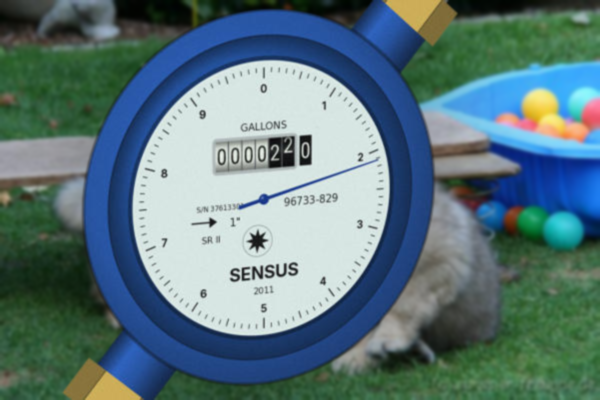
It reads 222.1,gal
